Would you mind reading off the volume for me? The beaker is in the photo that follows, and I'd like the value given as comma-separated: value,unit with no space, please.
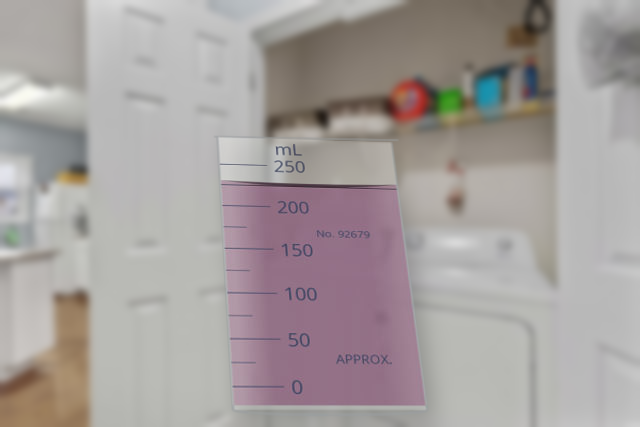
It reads 225,mL
